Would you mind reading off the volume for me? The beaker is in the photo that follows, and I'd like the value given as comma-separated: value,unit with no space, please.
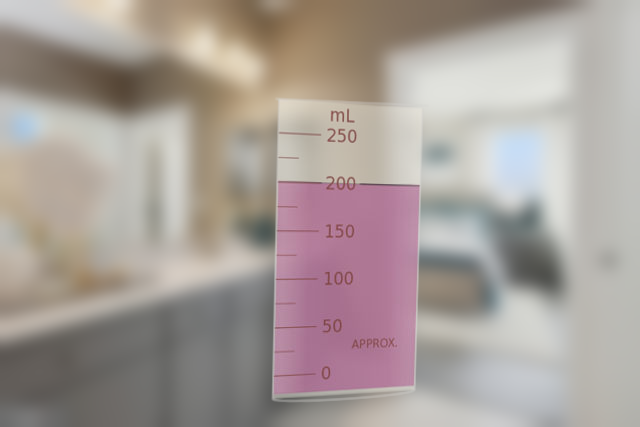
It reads 200,mL
